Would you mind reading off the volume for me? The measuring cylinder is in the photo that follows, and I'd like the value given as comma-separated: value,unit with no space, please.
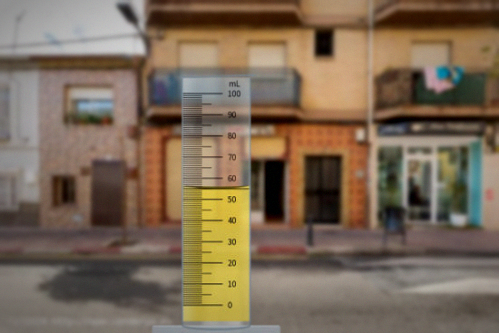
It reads 55,mL
